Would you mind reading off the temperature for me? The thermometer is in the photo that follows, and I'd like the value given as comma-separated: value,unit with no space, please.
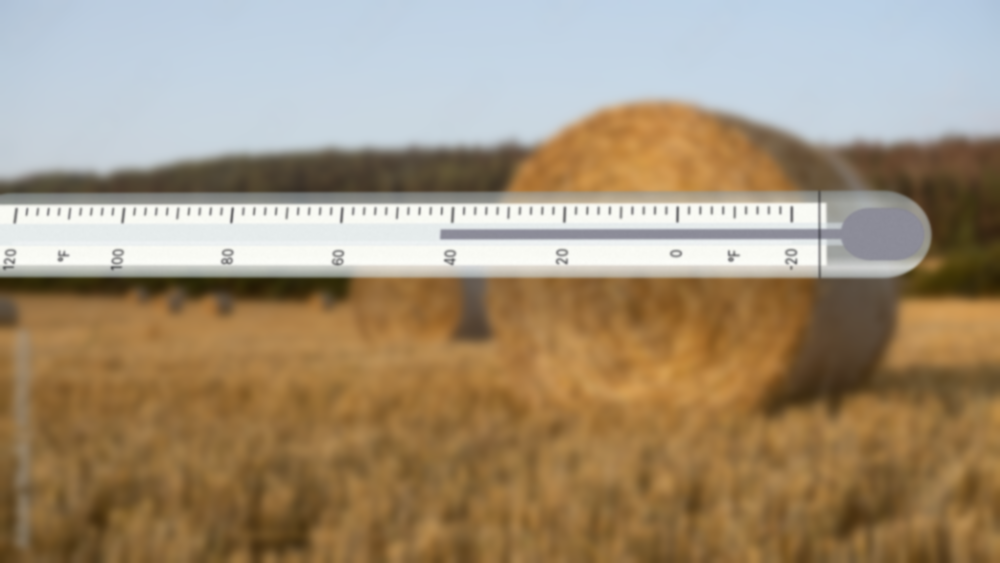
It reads 42,°F
